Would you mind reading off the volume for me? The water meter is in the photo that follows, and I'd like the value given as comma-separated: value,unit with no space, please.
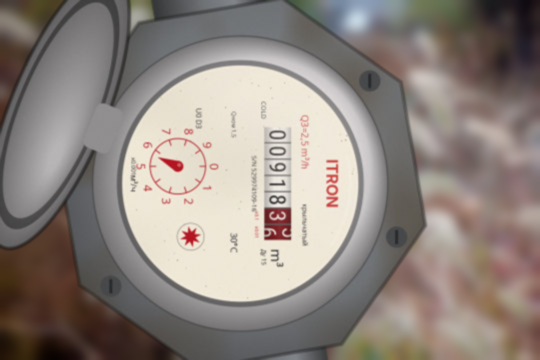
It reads 918.355,m³
